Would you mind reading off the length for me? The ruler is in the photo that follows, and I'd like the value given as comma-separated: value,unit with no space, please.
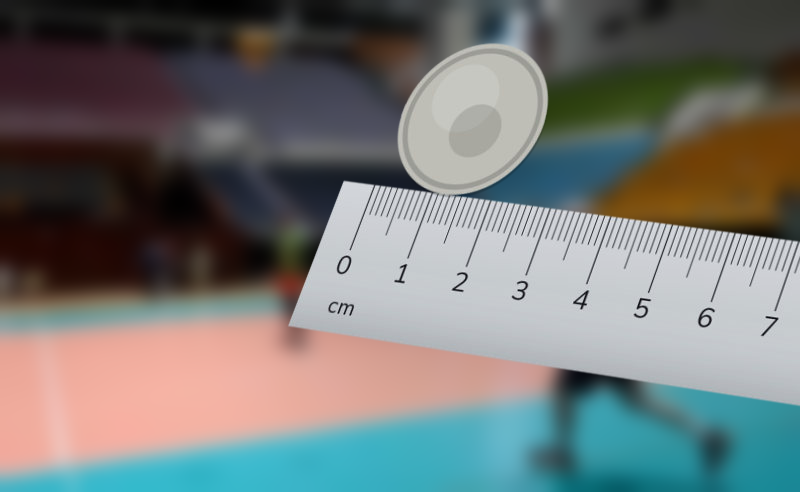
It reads 2.4,cm
